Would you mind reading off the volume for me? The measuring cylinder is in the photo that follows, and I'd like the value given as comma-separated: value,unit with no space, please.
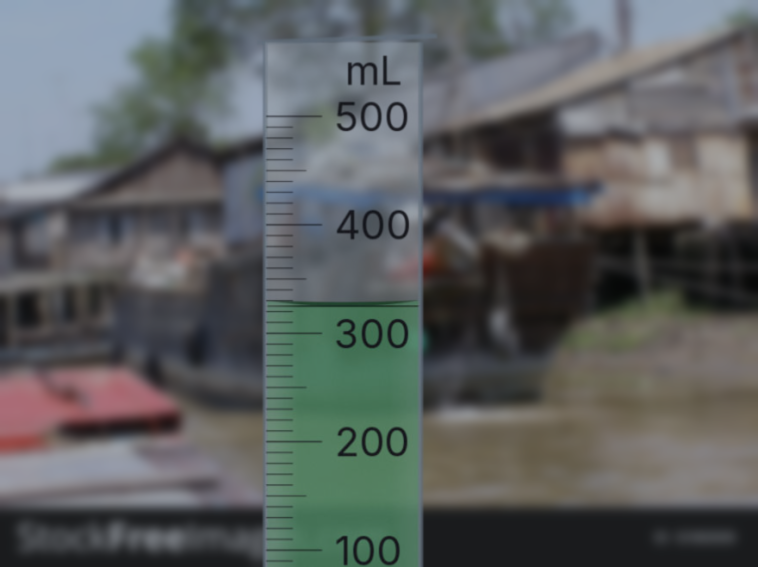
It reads 325,mL
